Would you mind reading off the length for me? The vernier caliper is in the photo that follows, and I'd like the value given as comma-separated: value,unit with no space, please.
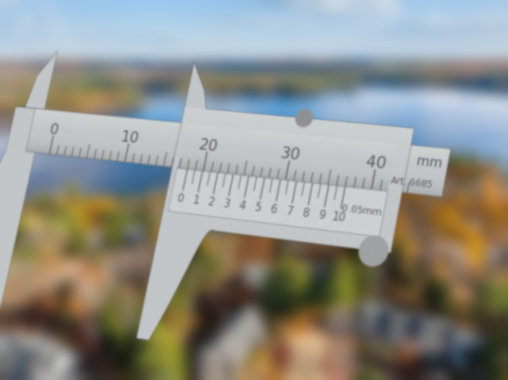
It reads 18.0,mm
